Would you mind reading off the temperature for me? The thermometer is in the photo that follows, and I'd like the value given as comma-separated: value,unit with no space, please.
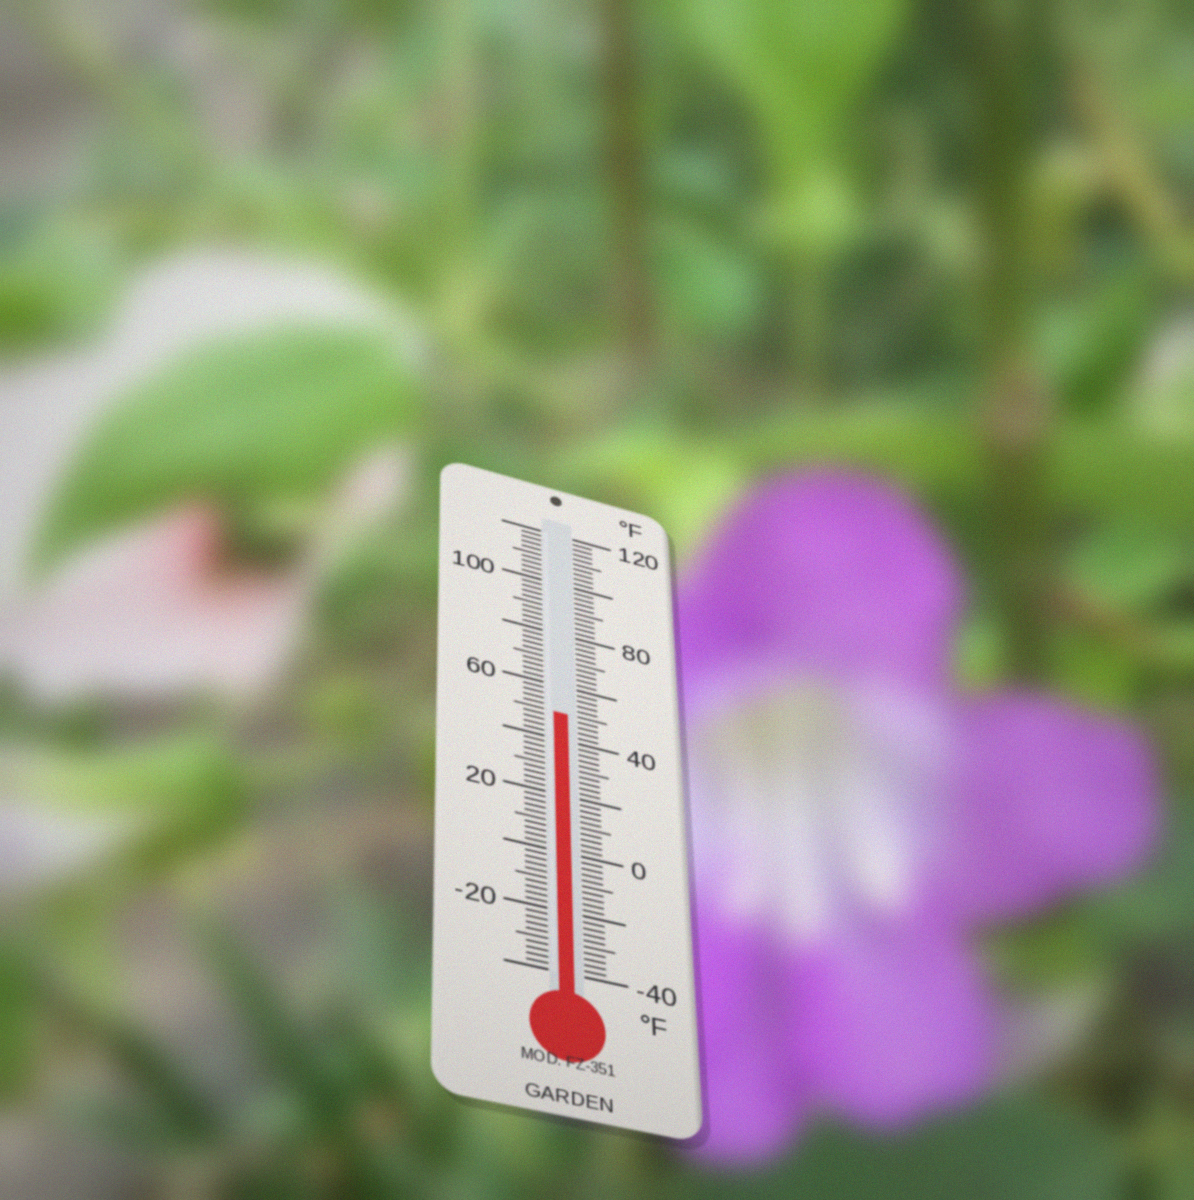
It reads 50,°F
